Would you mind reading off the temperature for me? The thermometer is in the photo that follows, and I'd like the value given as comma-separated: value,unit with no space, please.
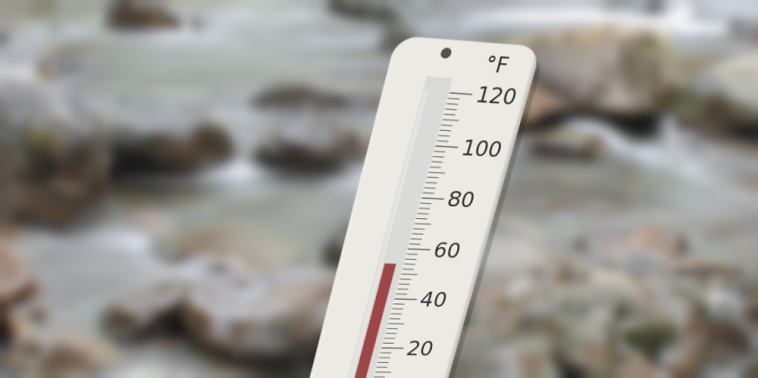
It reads 54,°F
